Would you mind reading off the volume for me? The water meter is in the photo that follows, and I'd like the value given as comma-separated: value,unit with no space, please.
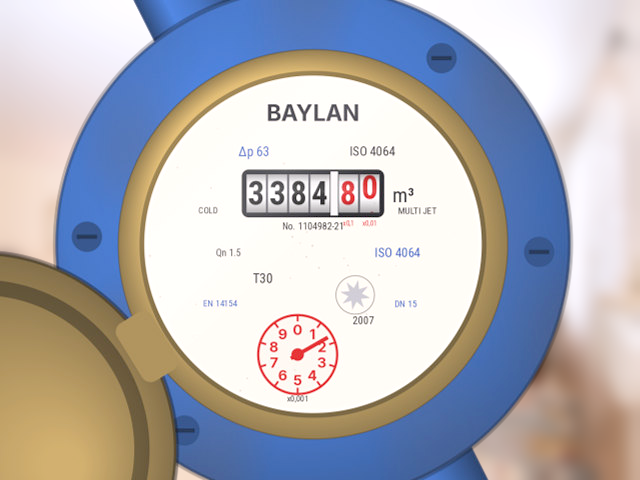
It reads 3384.801,m³
